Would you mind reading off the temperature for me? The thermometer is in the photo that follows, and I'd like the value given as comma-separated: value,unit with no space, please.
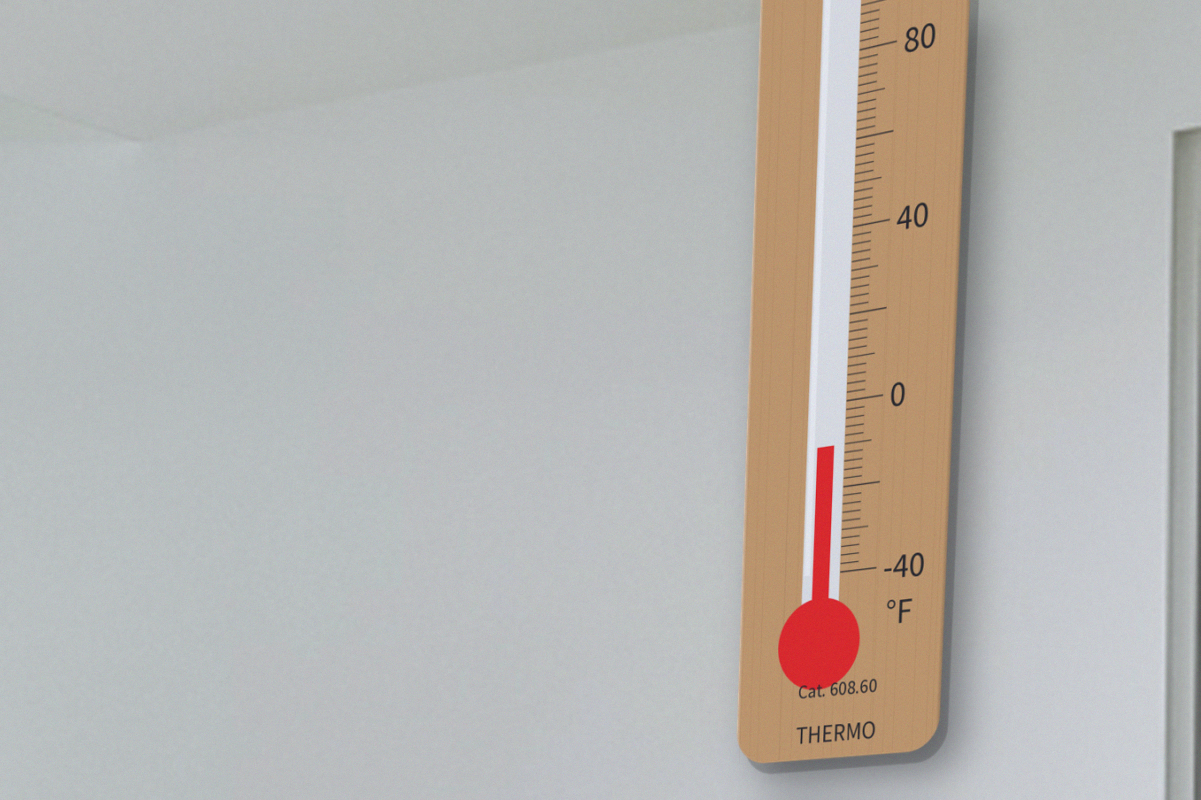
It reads -10,°F
